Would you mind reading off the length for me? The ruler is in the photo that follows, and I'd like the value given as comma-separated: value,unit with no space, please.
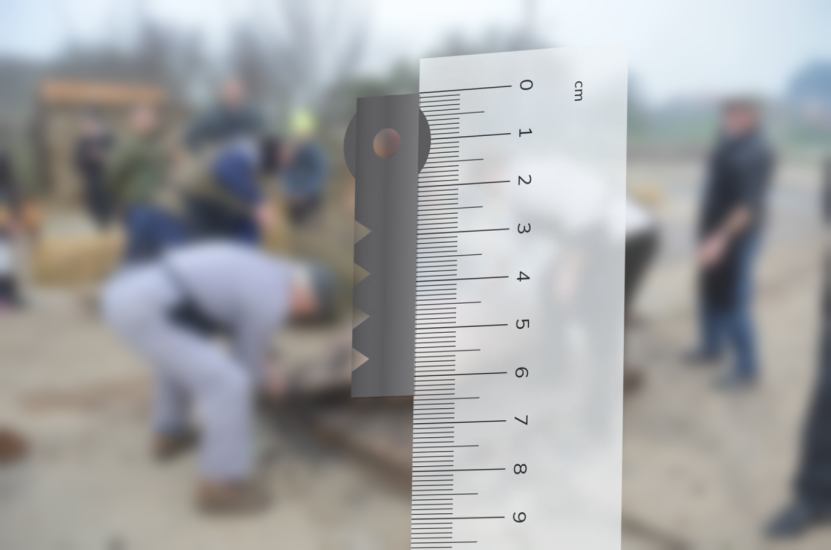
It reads 6.4,cm
